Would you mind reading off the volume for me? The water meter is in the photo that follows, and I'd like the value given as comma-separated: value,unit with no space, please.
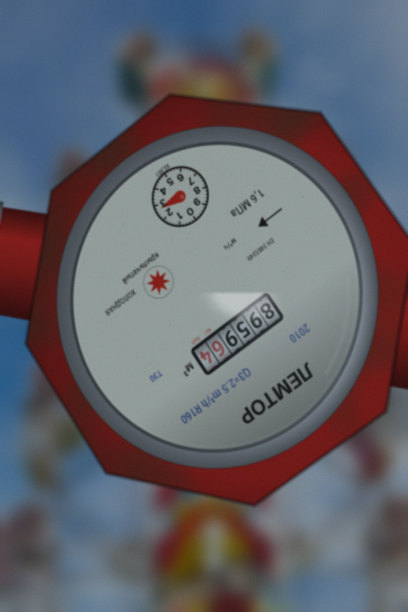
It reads 8959.642,m³
